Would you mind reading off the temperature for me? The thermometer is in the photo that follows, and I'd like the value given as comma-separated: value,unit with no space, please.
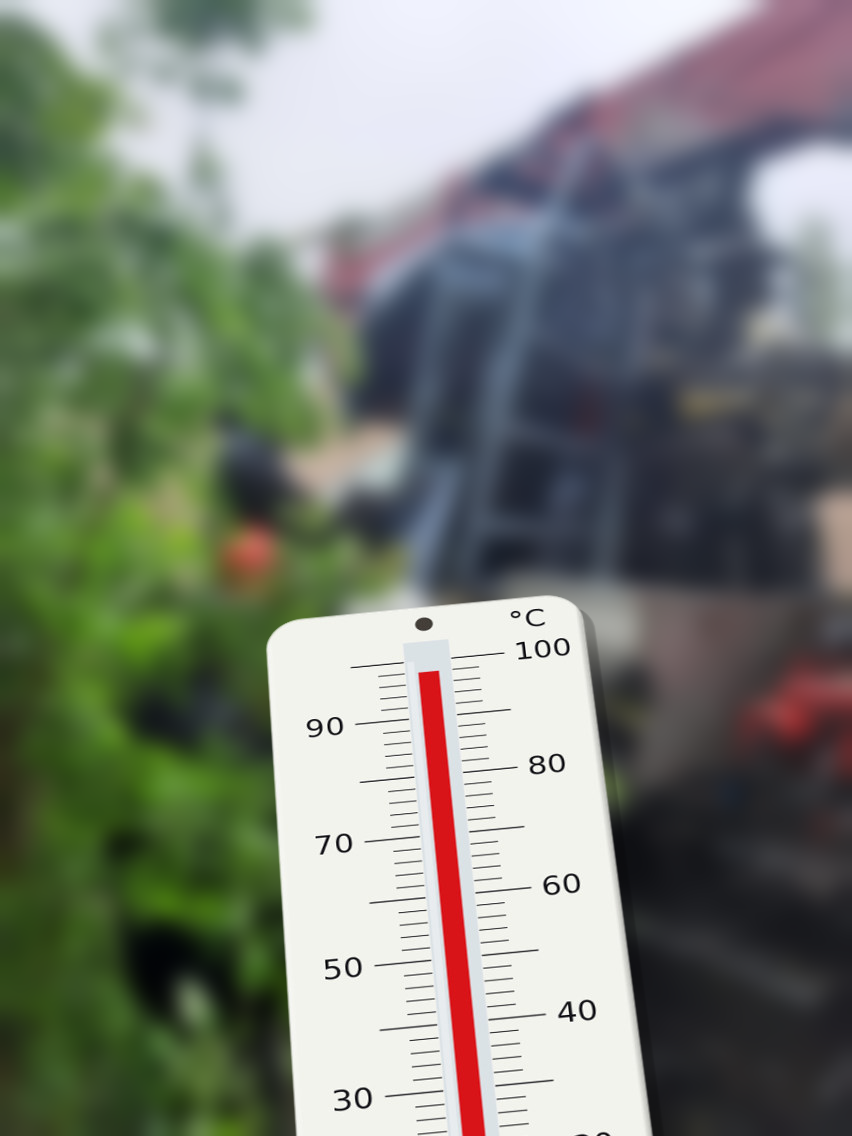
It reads 98,°C
